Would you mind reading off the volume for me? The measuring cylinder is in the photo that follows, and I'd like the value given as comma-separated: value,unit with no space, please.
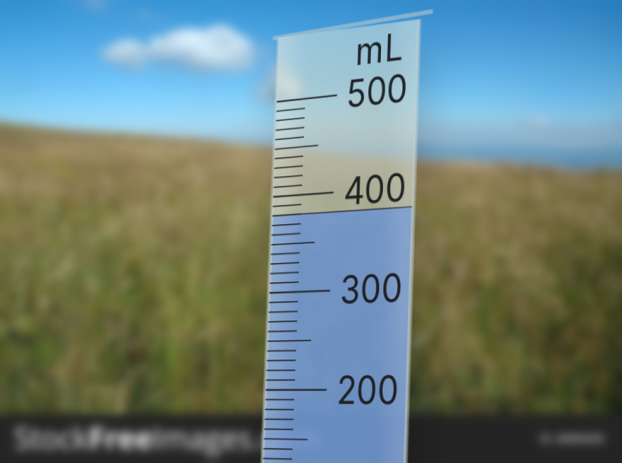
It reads 380,mL
